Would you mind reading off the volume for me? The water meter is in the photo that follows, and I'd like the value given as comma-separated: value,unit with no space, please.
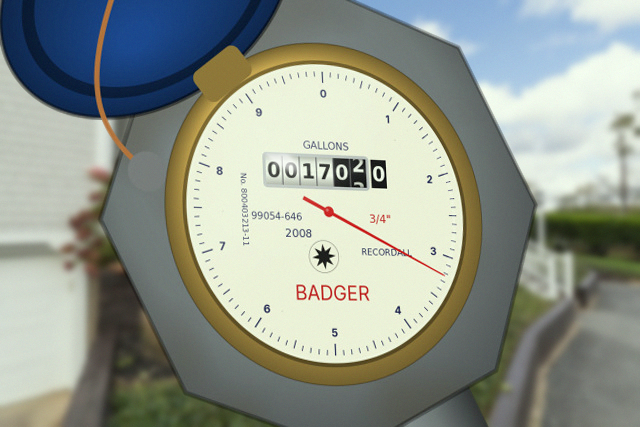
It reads 17023.2,gal
